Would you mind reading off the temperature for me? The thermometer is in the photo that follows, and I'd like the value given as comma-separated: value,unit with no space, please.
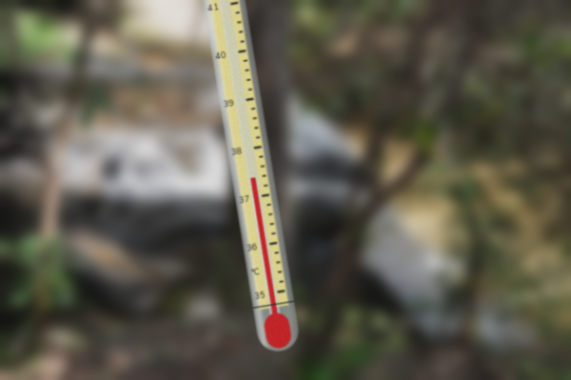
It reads 37.4,°C
